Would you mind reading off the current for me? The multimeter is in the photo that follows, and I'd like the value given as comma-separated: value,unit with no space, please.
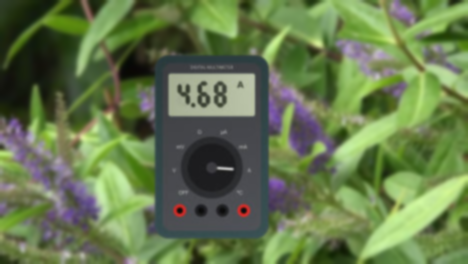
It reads 4.68,A
